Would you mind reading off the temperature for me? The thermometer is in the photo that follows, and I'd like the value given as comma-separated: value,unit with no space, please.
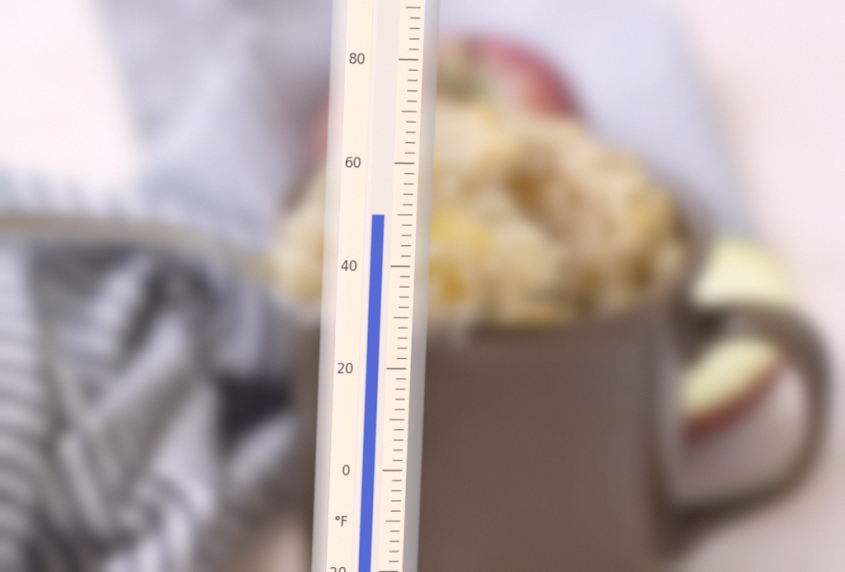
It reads 50,°F
